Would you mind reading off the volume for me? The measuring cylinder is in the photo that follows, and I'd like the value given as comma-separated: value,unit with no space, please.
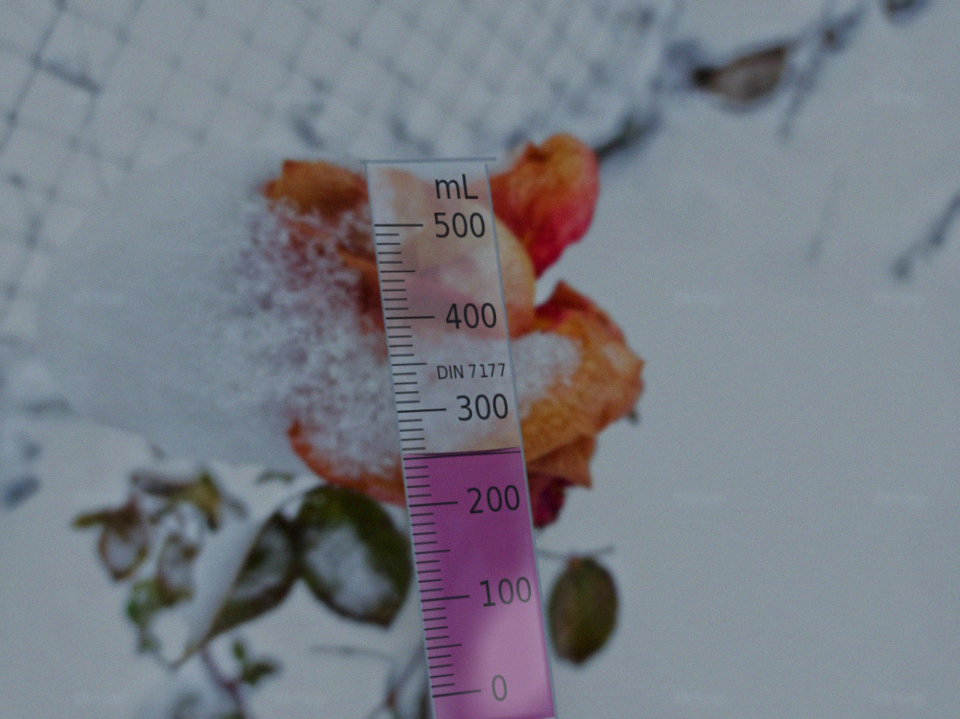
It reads 250,mL
